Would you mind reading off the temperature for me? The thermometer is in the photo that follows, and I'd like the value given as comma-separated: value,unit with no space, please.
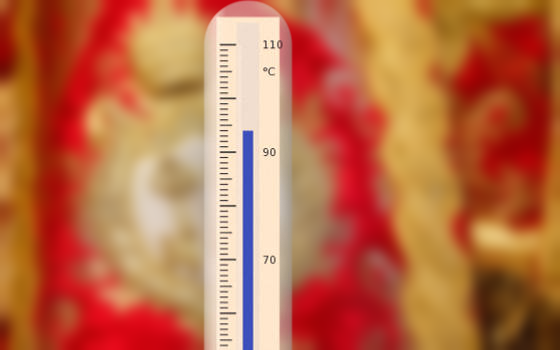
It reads 94,°C
